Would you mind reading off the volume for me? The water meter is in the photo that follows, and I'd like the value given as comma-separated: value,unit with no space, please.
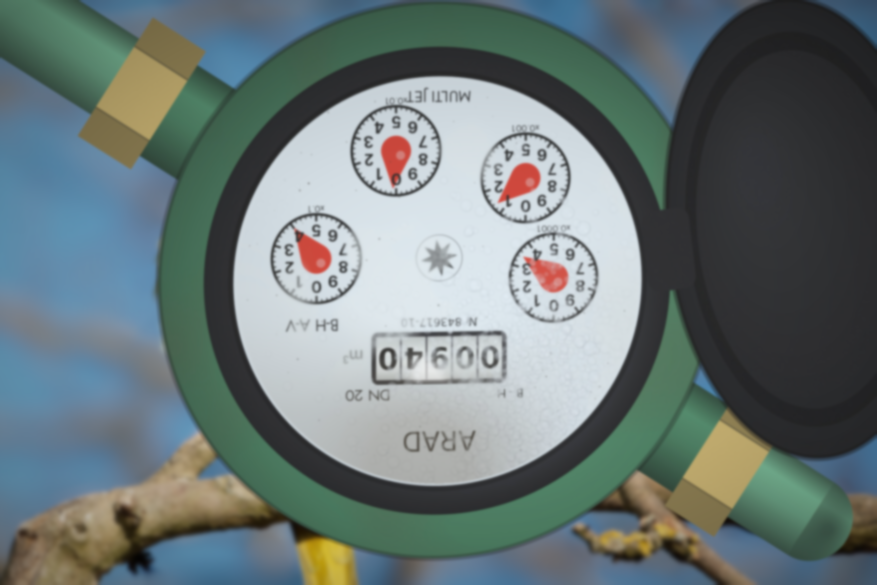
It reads 940.4013,m³
